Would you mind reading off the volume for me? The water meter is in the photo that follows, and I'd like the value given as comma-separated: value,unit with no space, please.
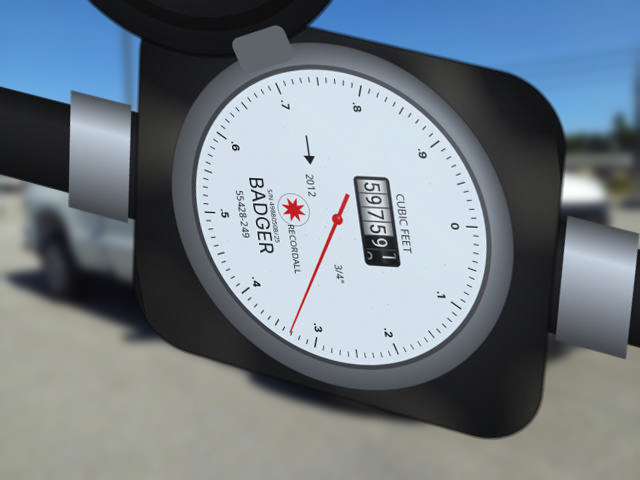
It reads 597591.33,ft³
